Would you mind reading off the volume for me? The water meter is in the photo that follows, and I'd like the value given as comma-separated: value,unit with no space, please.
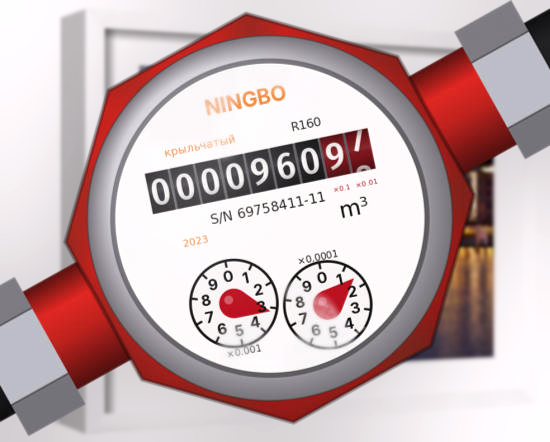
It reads 960.9731,m³
